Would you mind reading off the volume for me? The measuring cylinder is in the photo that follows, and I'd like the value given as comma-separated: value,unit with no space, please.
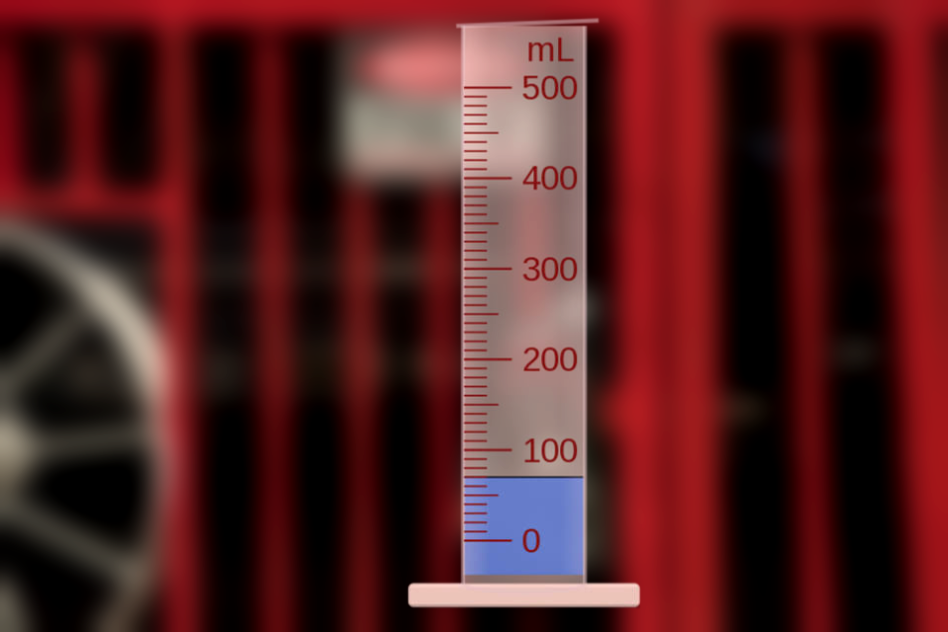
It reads 70,mL
